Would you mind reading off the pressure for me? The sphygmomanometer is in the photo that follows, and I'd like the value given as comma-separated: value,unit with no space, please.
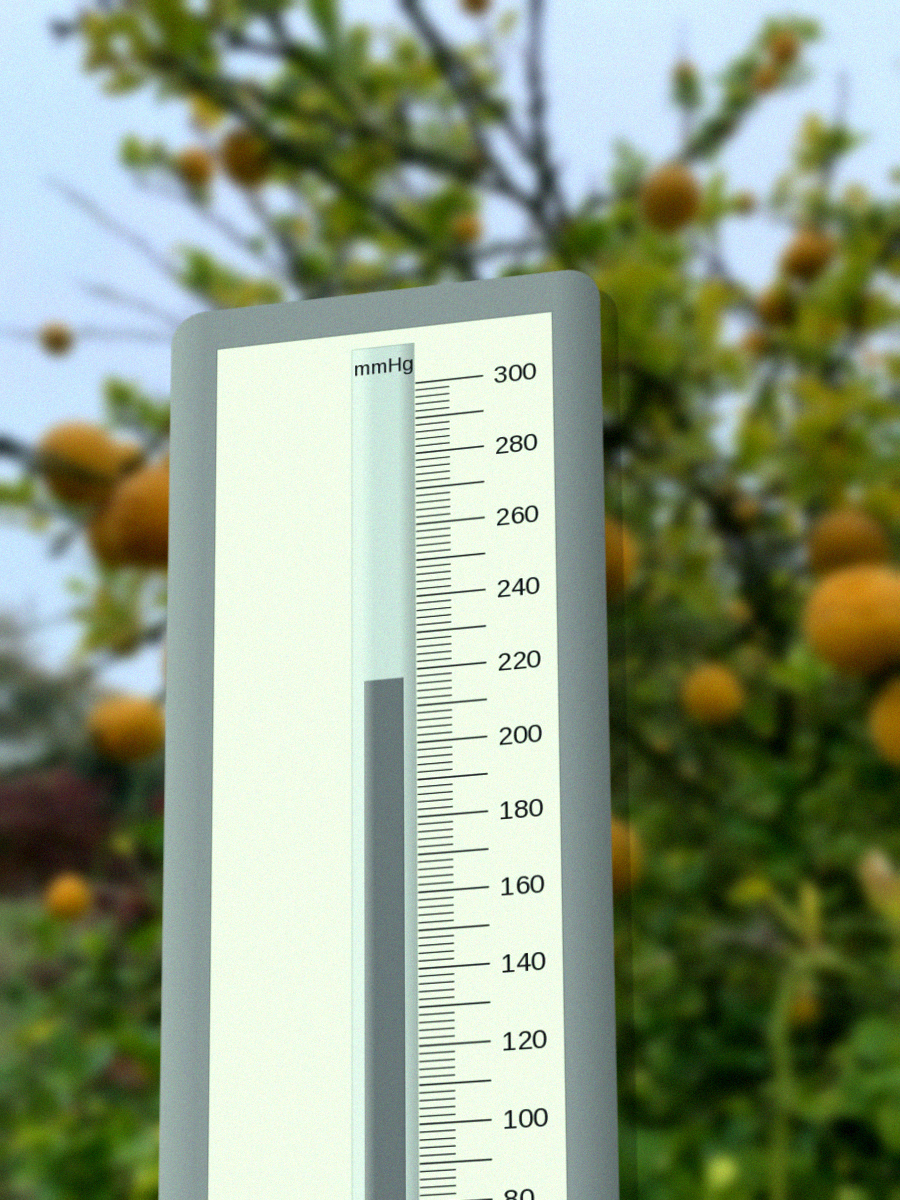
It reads 218,mmHg
